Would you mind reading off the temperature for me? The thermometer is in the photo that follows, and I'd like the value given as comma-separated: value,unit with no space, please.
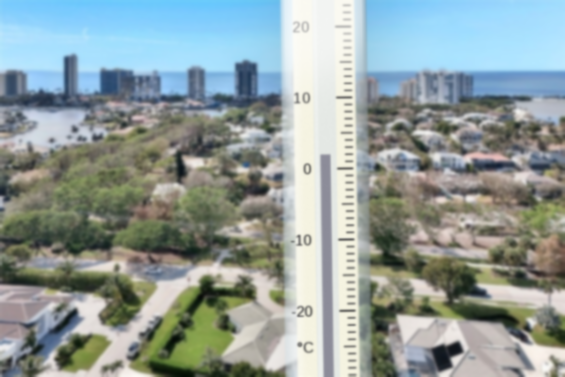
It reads 2,°C
